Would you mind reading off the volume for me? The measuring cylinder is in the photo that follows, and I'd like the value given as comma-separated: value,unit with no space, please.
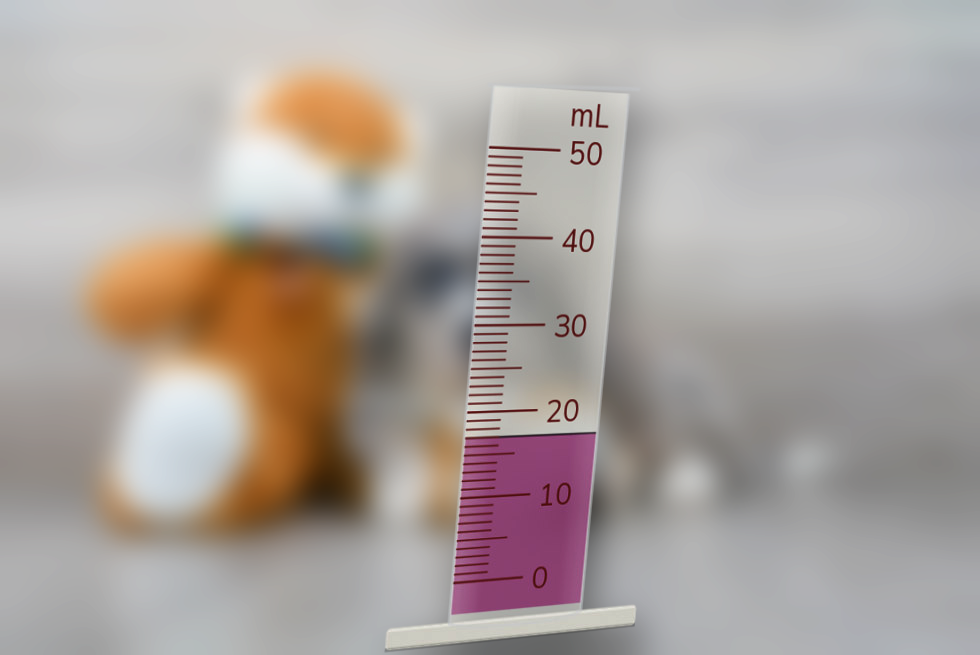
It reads 17,mL
